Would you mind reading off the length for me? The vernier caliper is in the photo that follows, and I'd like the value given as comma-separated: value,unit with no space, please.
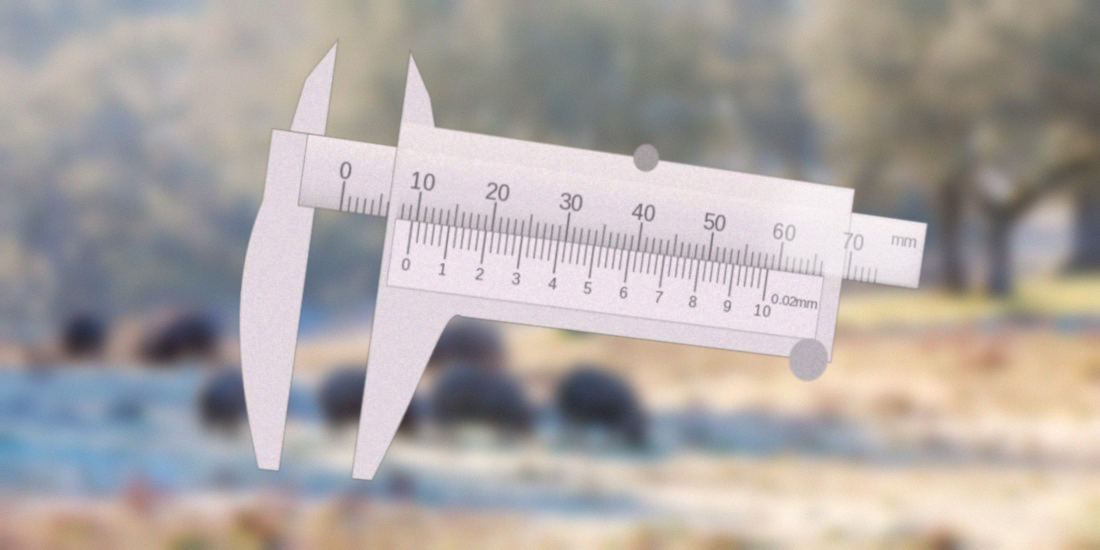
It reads 9.4,mm
